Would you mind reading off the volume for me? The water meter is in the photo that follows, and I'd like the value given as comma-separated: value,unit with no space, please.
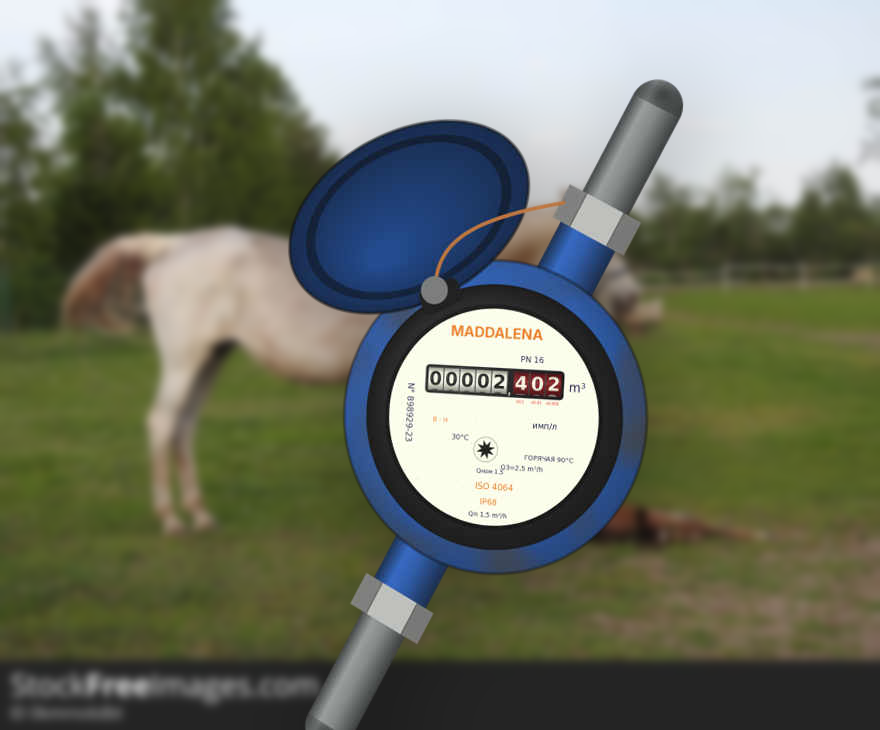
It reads 2.402,m³
